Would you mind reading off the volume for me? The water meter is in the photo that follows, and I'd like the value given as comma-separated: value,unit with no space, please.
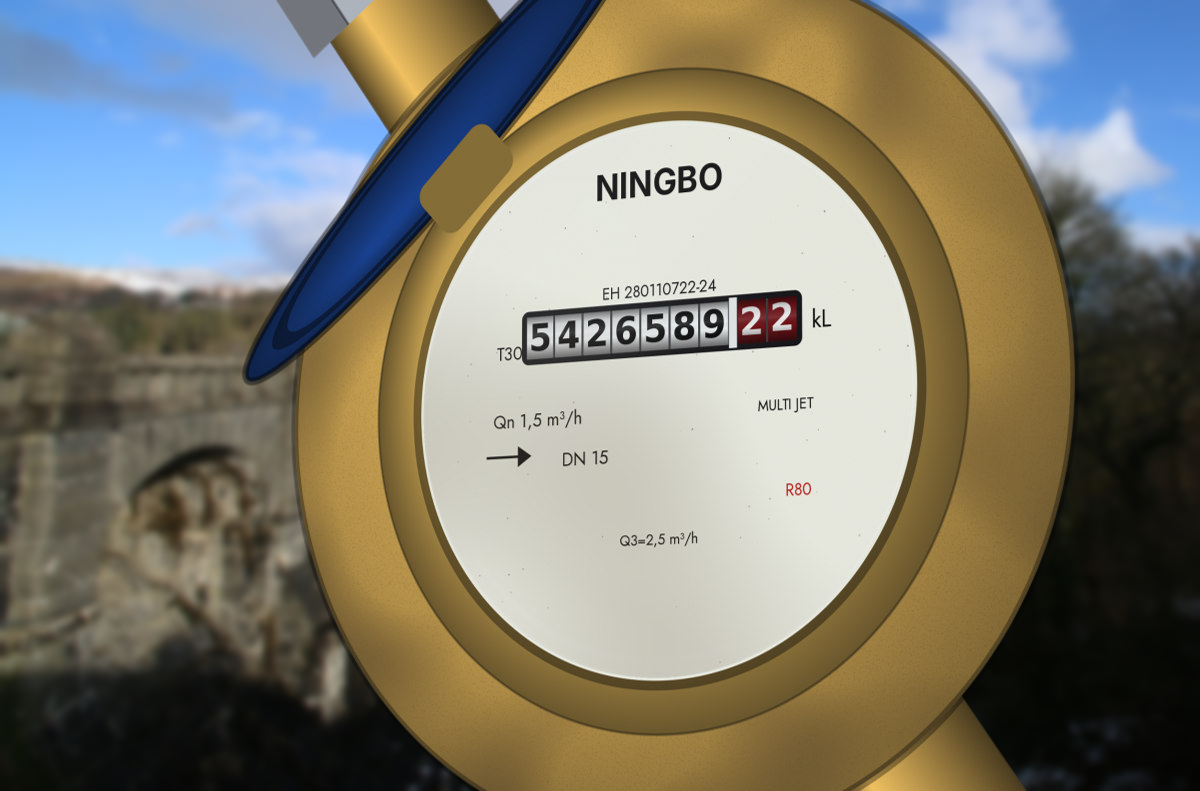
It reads 5426589.22,kL
